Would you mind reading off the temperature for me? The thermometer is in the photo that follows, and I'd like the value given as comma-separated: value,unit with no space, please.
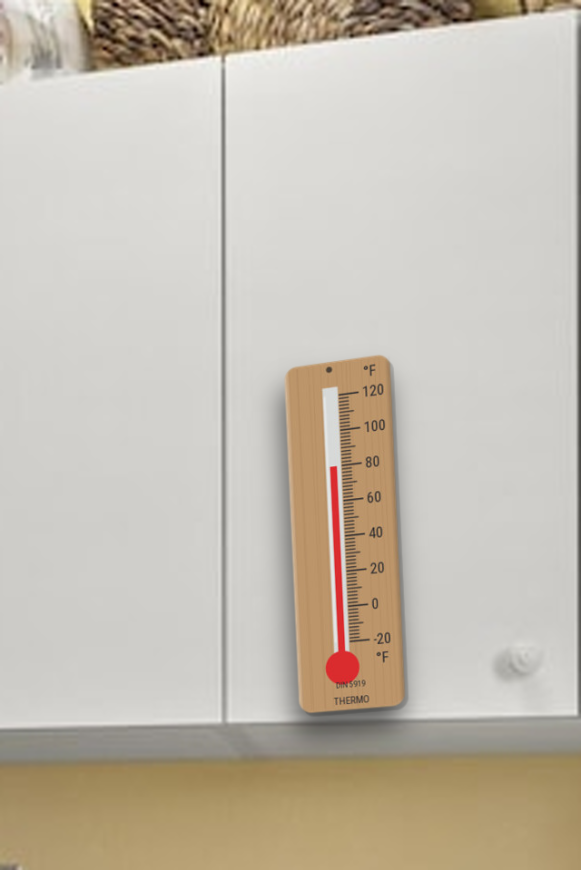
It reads 80,°F
